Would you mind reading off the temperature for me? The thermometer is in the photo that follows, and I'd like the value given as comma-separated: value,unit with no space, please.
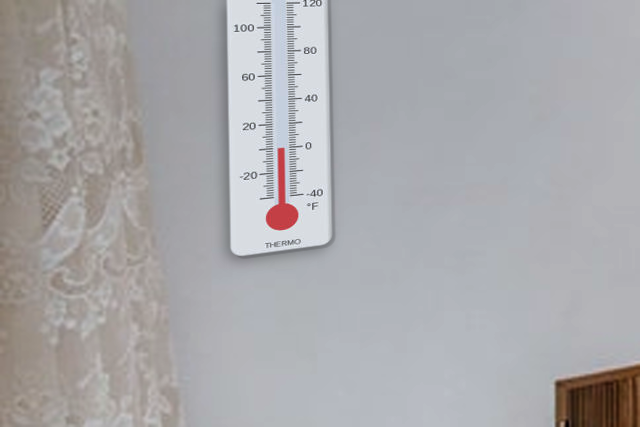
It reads 0,°F
